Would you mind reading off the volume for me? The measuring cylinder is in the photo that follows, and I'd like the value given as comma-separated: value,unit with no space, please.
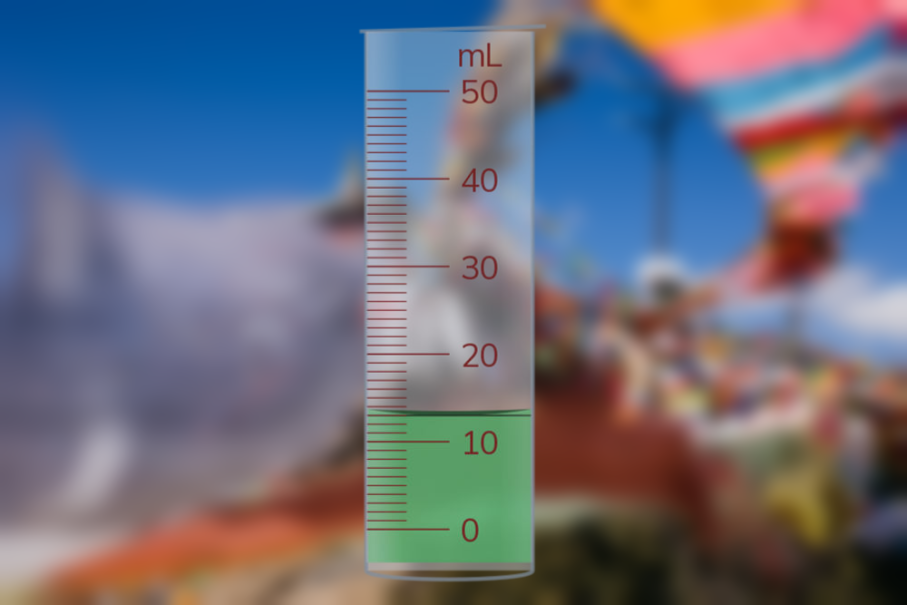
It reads 13,mL
